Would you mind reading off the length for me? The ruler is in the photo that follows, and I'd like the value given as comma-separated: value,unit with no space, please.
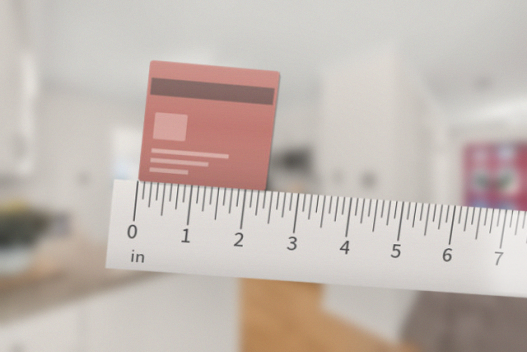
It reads 2.375,in
